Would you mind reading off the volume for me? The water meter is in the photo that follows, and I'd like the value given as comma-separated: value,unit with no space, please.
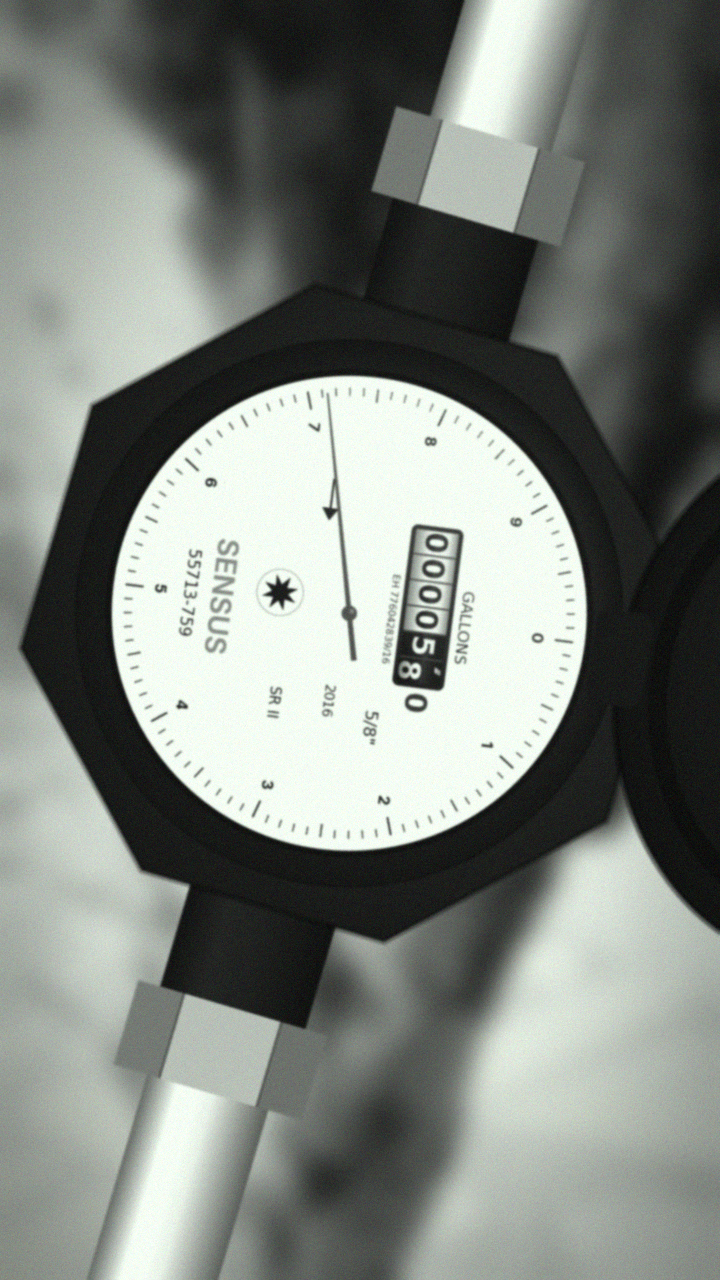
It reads 577.1,gal
